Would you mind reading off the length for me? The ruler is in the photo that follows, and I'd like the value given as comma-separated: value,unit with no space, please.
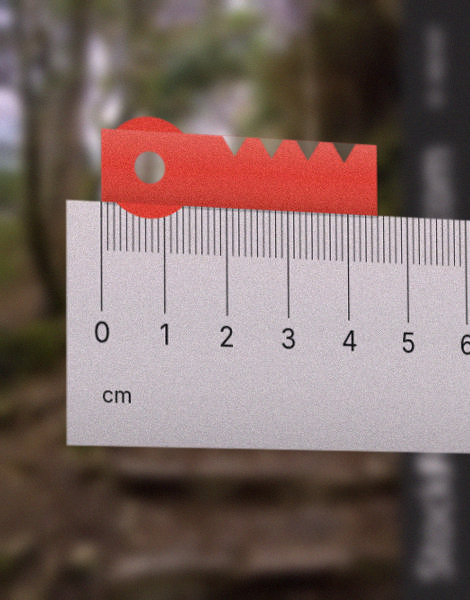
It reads 4.5,cm
